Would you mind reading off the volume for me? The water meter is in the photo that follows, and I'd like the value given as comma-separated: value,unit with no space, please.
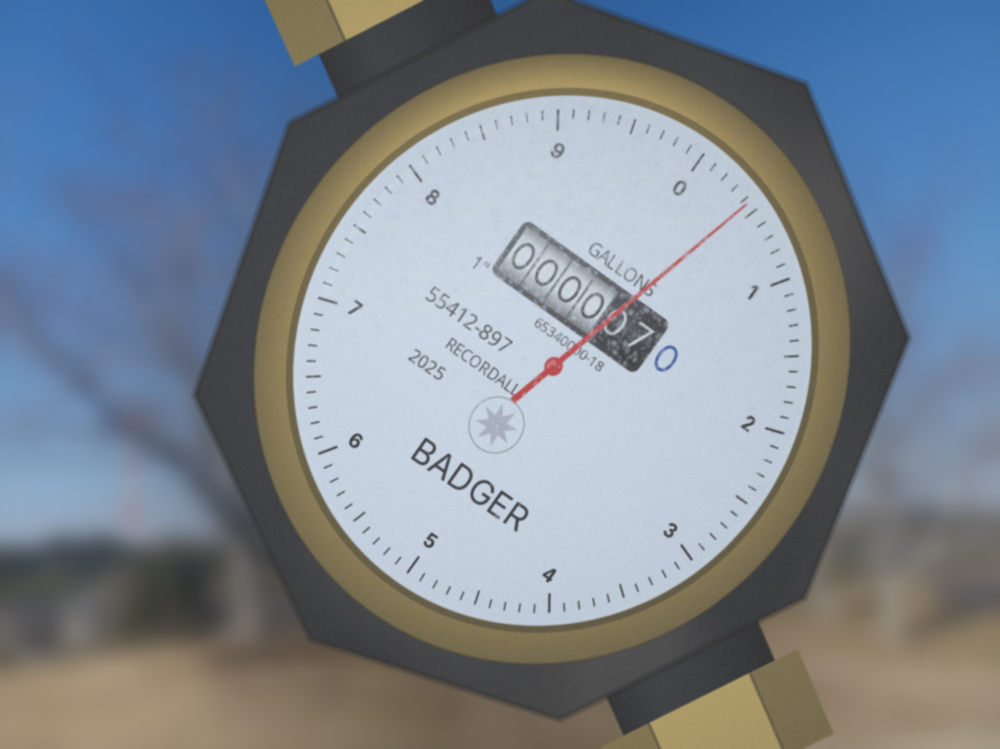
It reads 70.4,gal
